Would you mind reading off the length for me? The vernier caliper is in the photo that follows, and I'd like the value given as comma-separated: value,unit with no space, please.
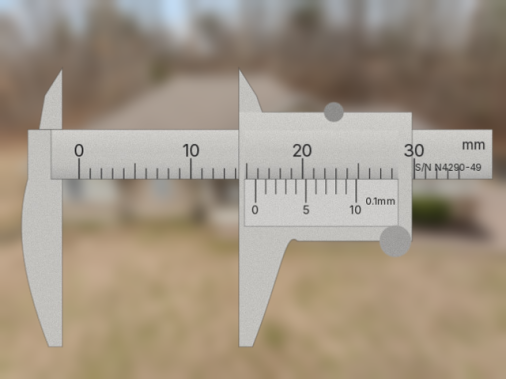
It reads 15.8,mm
